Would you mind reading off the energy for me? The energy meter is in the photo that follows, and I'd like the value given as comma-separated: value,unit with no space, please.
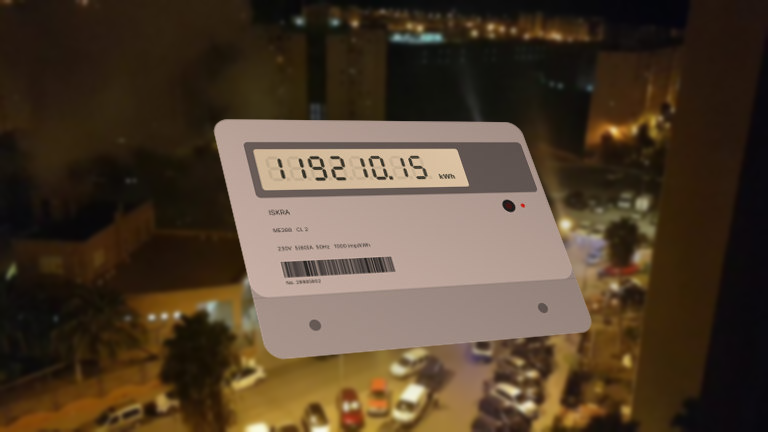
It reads 119210.15,kWh
